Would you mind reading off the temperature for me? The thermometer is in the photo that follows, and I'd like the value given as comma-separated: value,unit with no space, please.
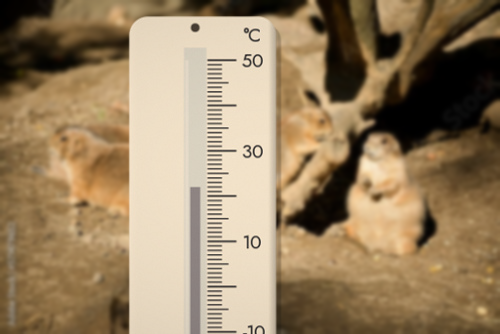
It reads 22,°C
